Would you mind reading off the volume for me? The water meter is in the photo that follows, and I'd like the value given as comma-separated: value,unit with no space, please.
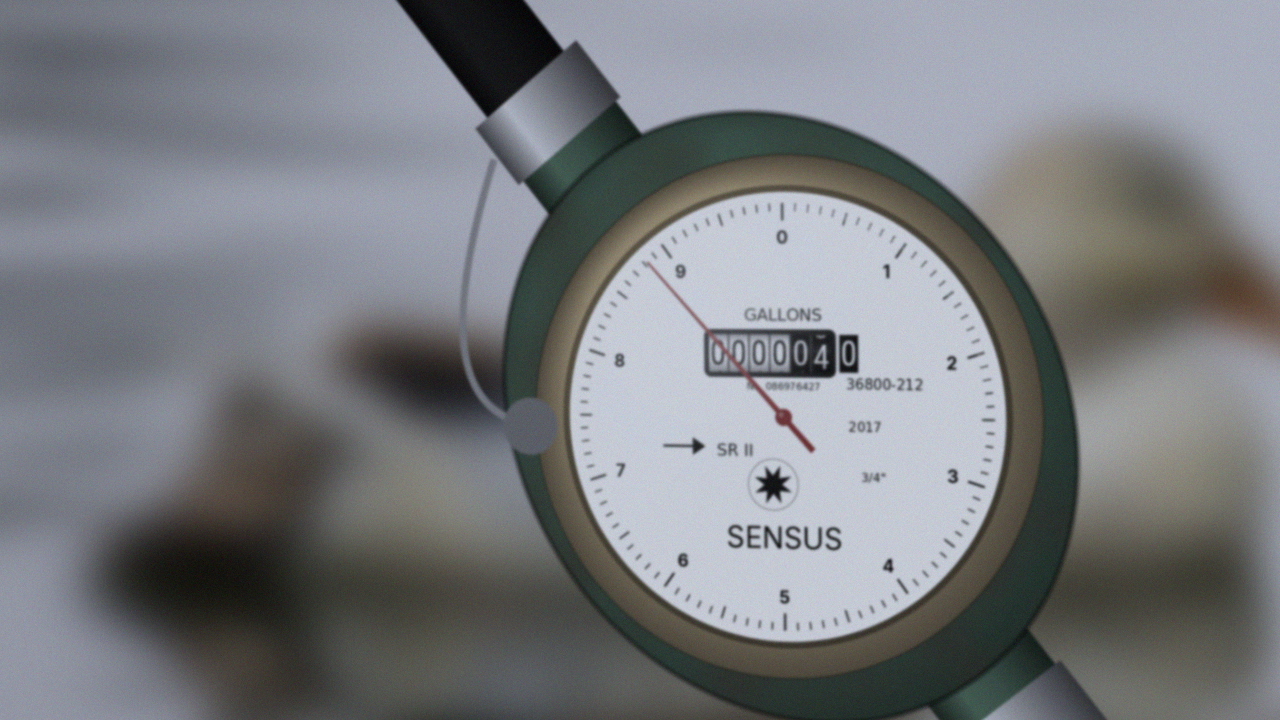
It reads 38.8,gal
